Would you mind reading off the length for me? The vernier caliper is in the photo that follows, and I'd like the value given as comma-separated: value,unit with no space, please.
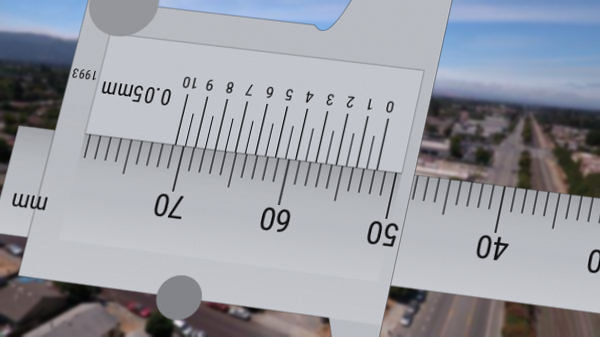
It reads 51.8,mm
